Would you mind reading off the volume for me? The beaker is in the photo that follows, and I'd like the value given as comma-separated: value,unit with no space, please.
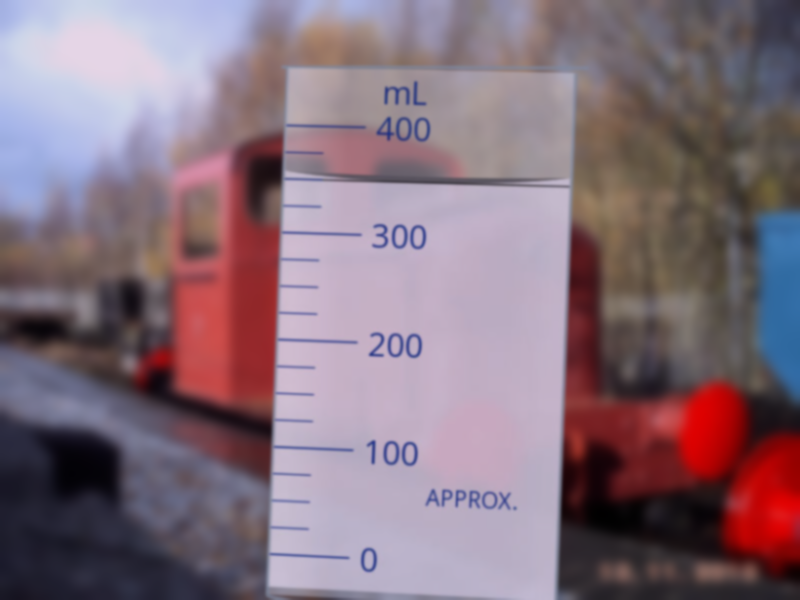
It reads 350,mL
